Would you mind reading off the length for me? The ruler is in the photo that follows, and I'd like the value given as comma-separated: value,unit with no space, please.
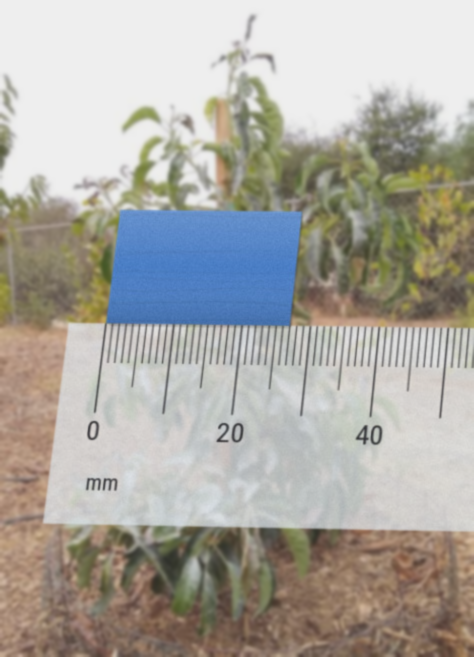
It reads 27,mm
